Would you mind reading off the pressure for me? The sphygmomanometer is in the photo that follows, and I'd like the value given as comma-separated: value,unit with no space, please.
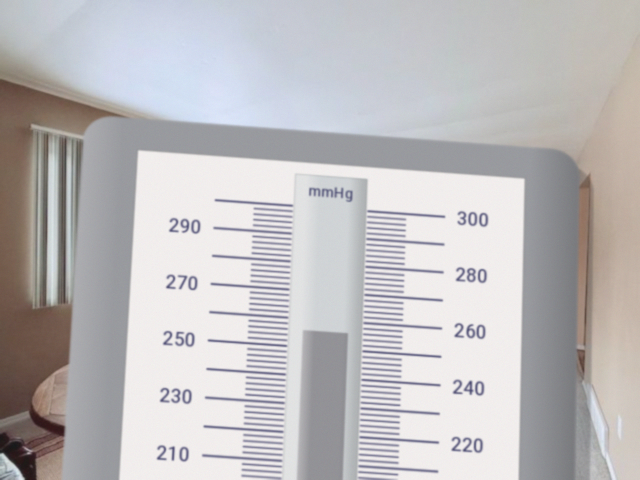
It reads 256,mmHg
